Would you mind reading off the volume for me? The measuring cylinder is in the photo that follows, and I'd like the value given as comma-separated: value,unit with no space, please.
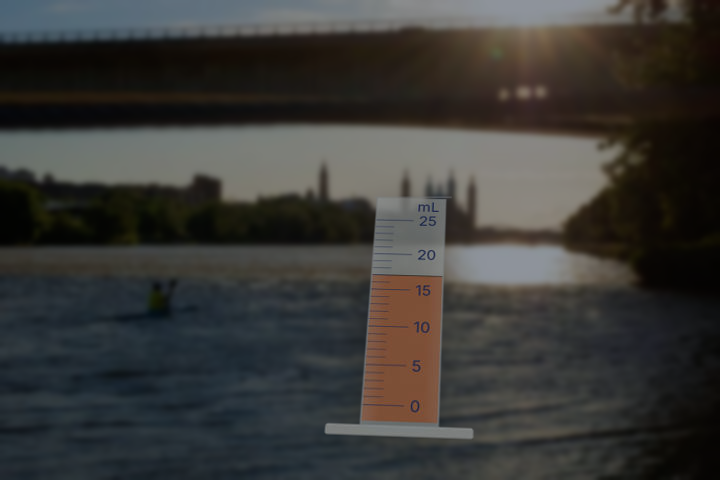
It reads 17,mL
